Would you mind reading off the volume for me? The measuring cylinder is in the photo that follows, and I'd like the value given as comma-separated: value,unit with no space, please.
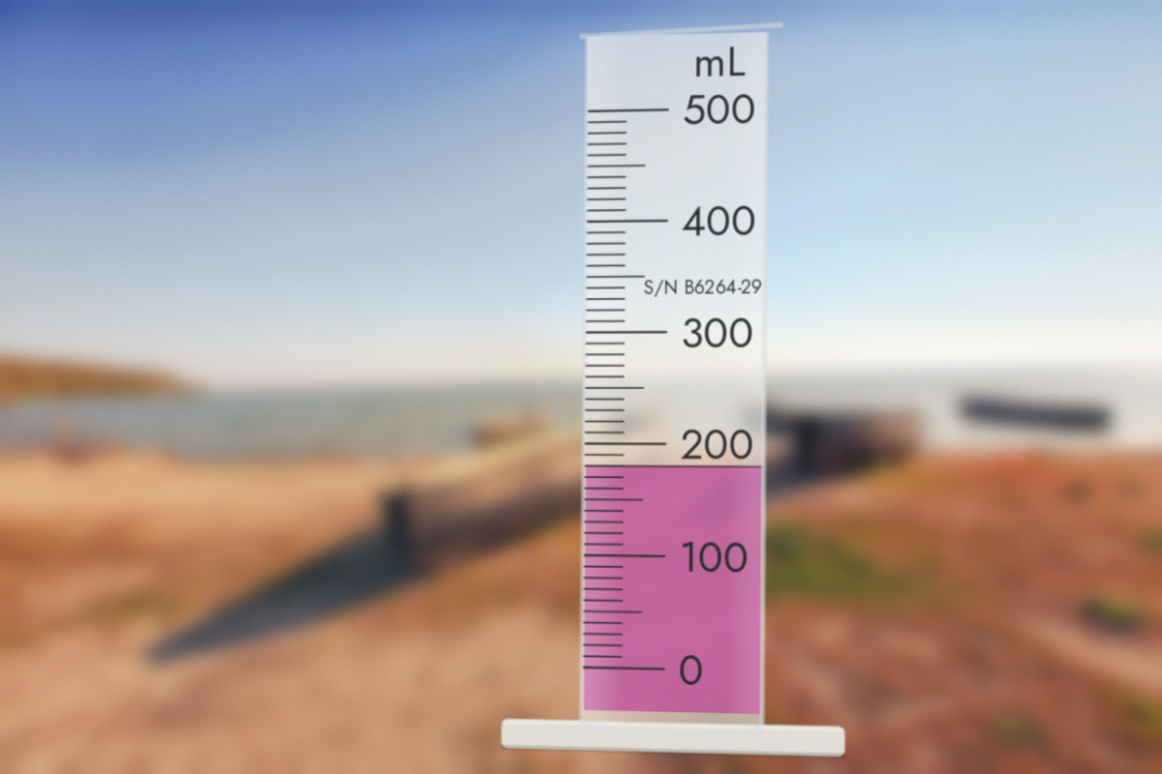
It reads 180,mL
